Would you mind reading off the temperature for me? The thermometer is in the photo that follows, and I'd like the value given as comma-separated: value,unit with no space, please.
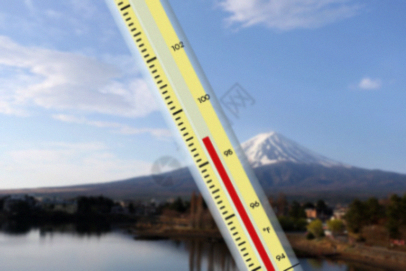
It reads 98.8,°F
